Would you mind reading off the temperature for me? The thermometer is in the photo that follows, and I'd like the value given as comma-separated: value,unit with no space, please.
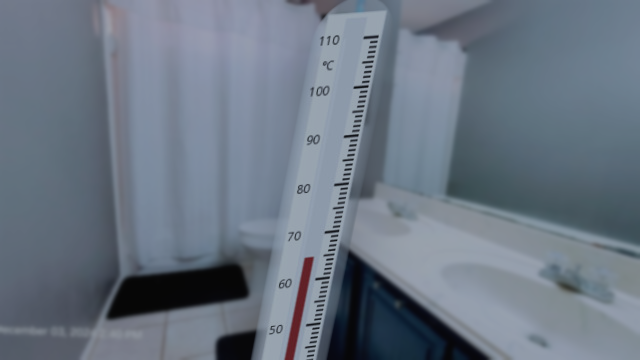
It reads 65,°C
